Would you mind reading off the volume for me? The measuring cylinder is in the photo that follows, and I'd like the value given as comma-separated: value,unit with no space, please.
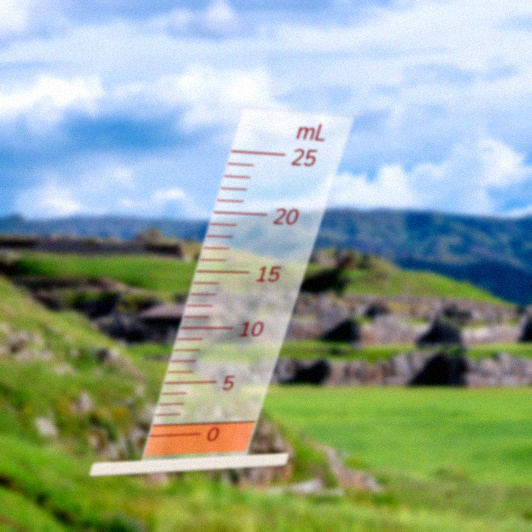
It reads 1,mL
